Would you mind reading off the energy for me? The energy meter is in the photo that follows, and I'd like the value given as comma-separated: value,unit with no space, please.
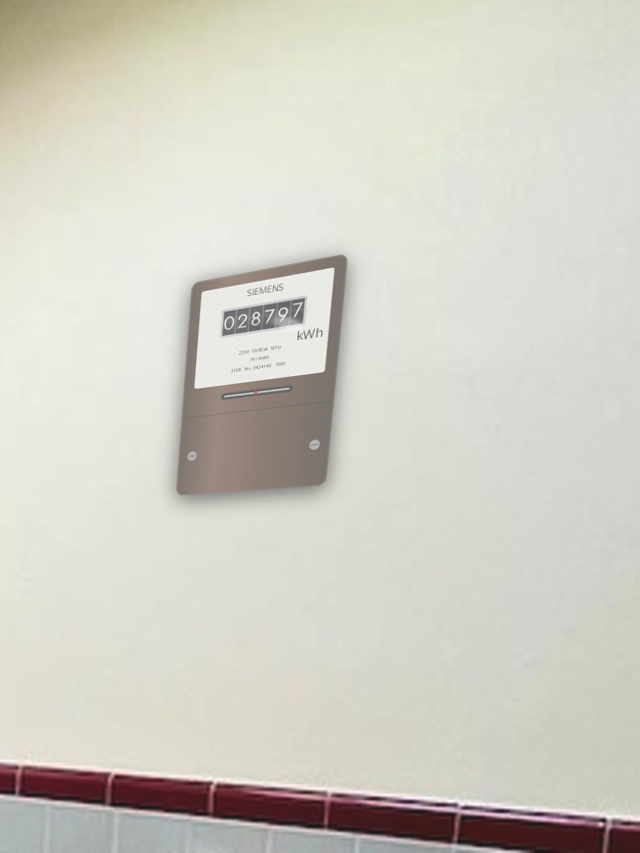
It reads 28797,kWh
